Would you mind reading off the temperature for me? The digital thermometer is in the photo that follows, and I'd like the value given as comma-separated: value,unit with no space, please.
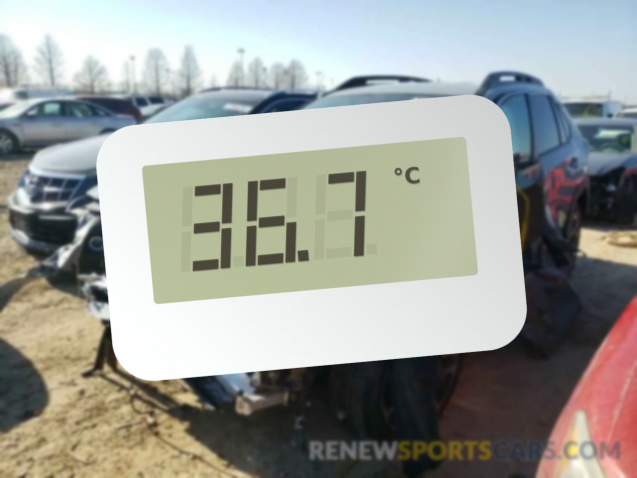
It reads 36.7,°C
